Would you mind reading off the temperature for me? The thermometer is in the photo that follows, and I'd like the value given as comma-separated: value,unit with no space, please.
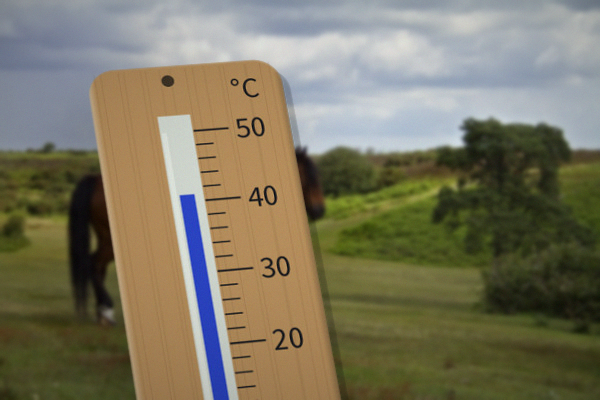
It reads 41,°C
